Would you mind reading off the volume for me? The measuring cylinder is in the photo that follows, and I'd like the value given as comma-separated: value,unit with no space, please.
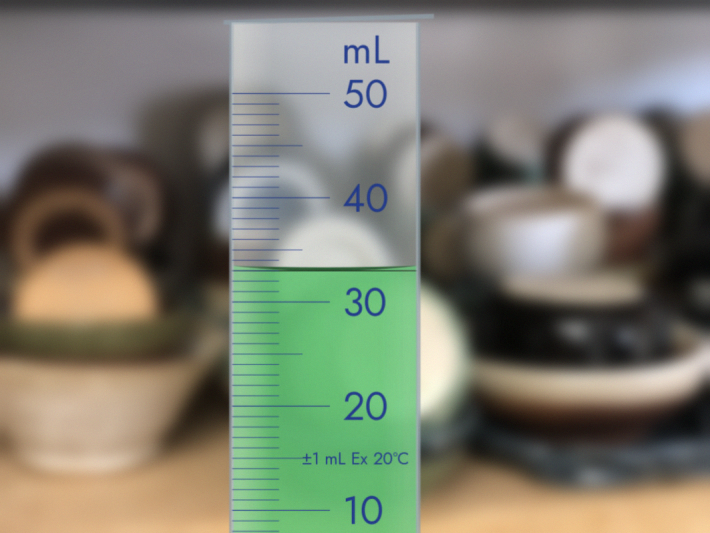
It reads 33,mL
